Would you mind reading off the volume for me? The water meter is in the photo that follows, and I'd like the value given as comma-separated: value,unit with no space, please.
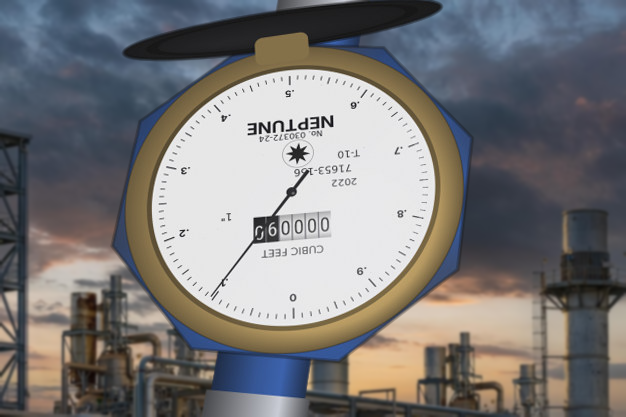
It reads 90.10,ft³
